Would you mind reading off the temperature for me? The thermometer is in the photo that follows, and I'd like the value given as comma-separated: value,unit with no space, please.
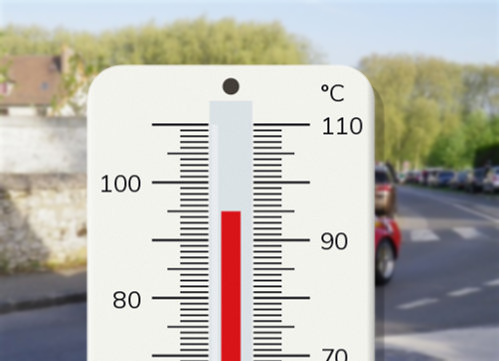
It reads 95,°C
